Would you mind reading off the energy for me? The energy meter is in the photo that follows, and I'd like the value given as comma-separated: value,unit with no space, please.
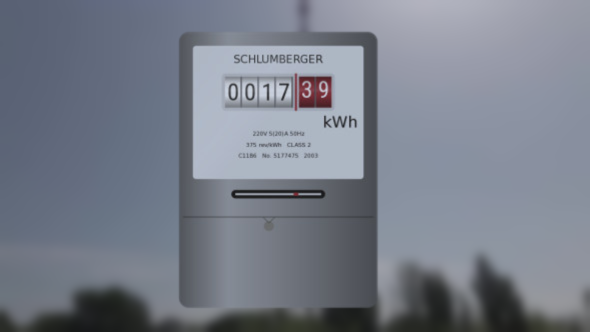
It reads 17.39,kWh
